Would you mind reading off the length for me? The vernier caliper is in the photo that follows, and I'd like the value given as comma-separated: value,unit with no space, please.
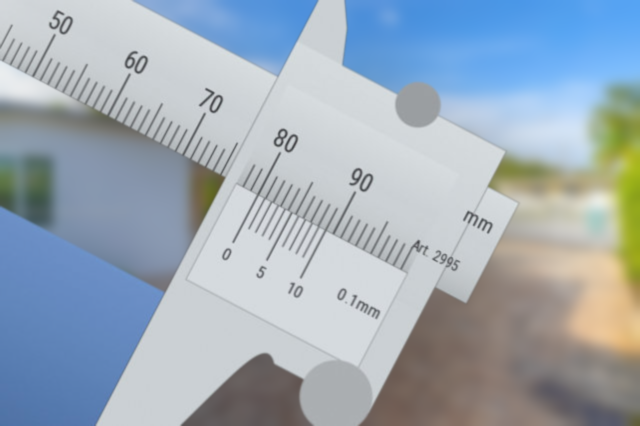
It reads 80.0,mm
